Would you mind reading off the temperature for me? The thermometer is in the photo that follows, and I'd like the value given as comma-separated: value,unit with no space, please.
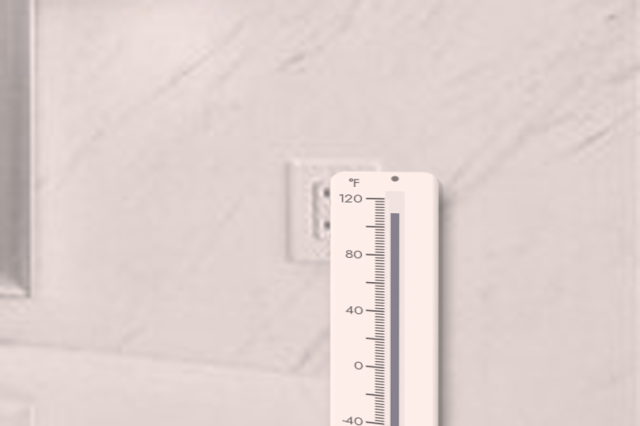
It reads 110,°F
